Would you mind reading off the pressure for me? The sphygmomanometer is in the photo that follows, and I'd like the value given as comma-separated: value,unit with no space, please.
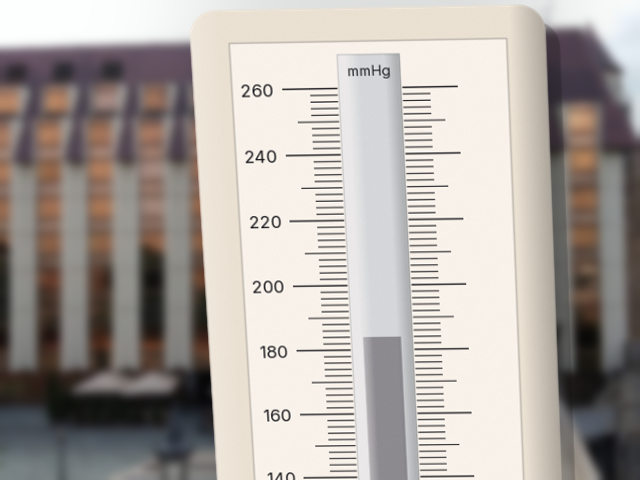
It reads 184,mmHg
